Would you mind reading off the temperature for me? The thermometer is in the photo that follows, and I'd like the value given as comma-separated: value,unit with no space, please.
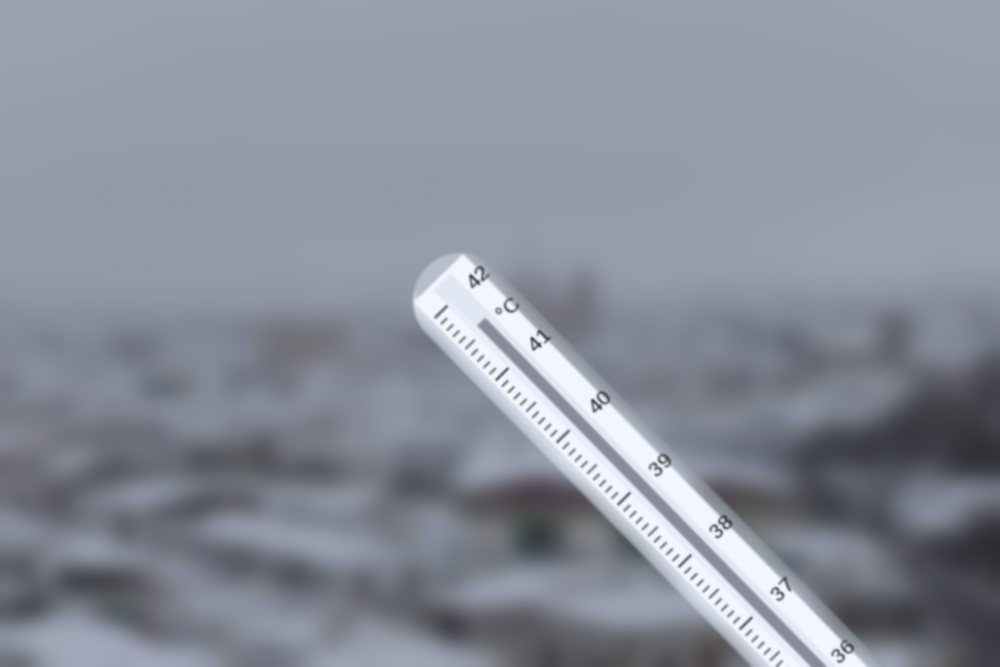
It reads 41.6,°C
